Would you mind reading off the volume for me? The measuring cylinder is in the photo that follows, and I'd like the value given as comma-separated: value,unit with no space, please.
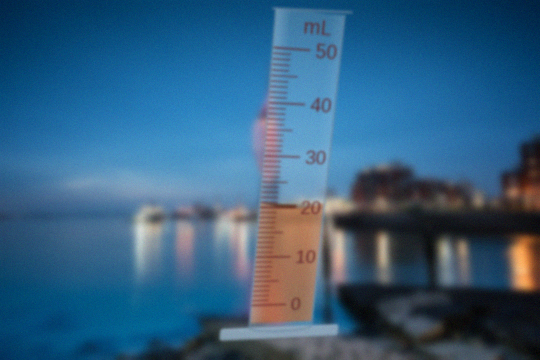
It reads 20,mL
